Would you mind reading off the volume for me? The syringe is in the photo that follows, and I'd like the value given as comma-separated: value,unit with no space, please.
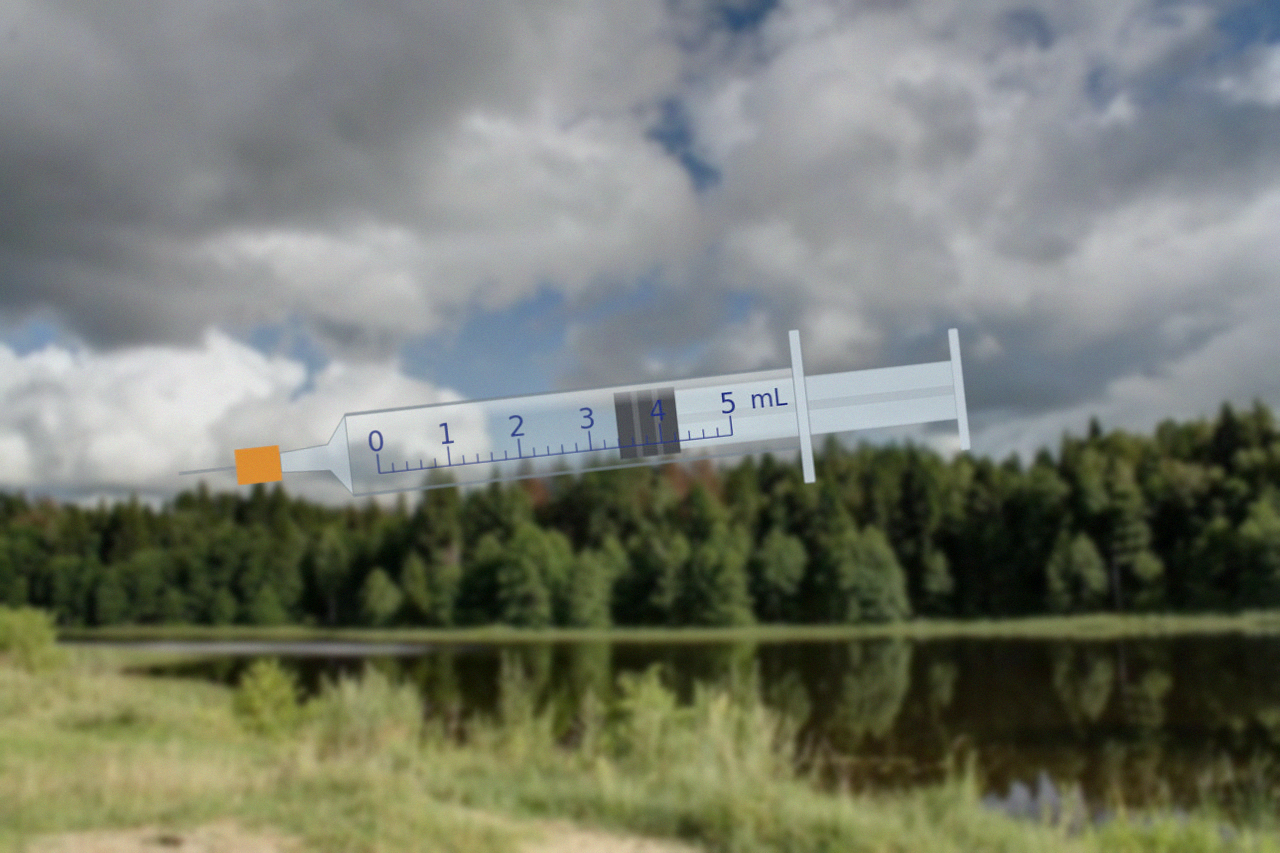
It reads 3.4,mL
